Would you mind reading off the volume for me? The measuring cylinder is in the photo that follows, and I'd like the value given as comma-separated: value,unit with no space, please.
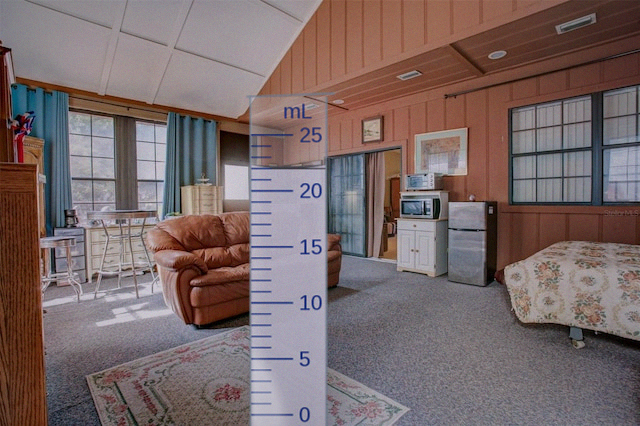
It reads 22,mL
